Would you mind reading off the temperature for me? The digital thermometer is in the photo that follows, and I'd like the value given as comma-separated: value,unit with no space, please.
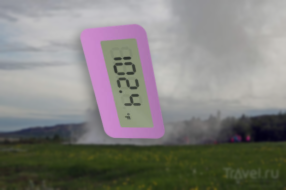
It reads 102.4,°F
